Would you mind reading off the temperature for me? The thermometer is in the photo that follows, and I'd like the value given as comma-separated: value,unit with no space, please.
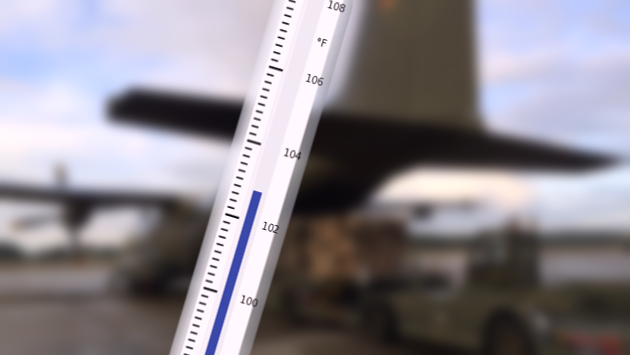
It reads 102.8,°F
